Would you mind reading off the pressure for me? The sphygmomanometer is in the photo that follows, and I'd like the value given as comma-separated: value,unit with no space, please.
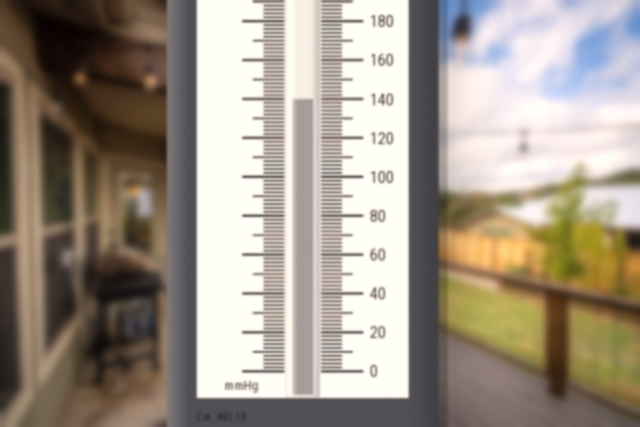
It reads 140,mmHg
